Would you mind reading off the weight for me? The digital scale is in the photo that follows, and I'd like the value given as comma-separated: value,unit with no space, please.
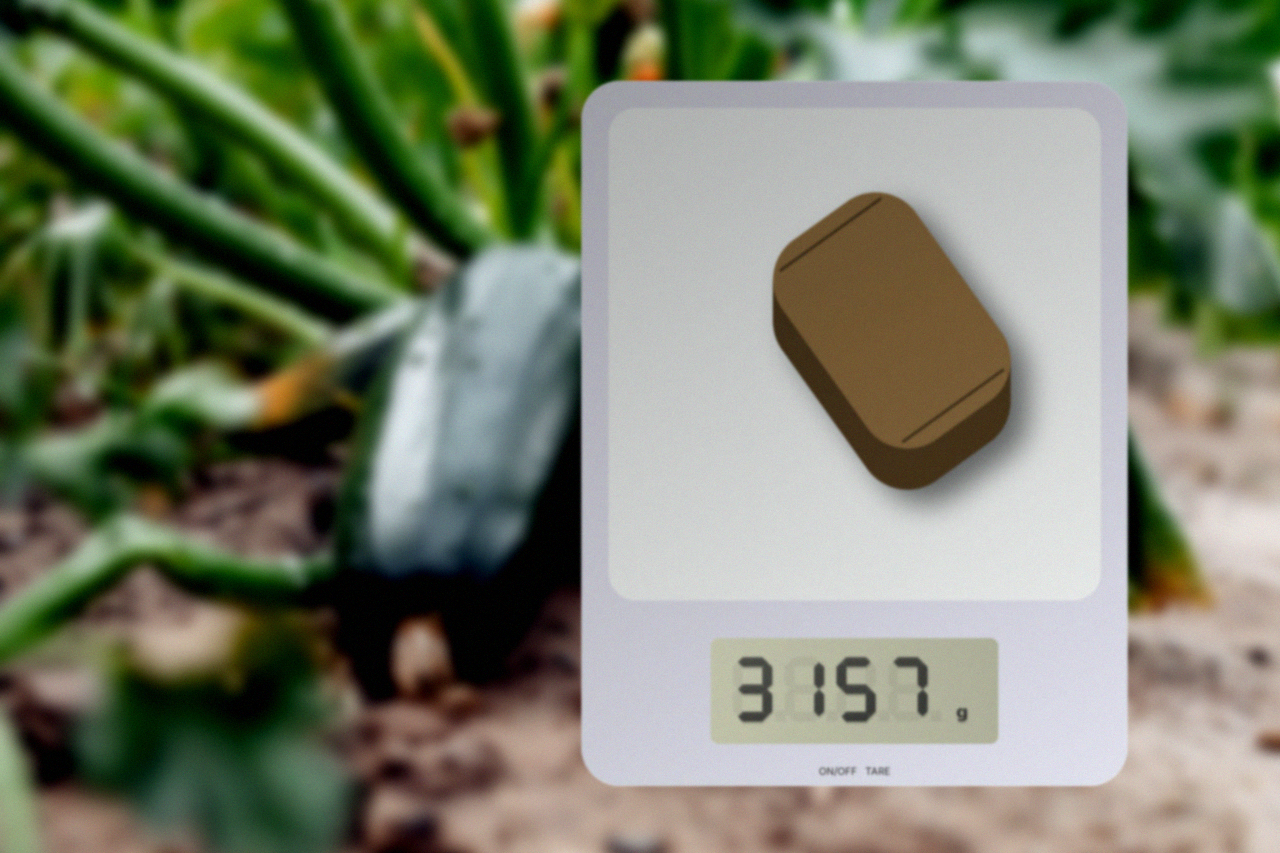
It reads 3157,g
